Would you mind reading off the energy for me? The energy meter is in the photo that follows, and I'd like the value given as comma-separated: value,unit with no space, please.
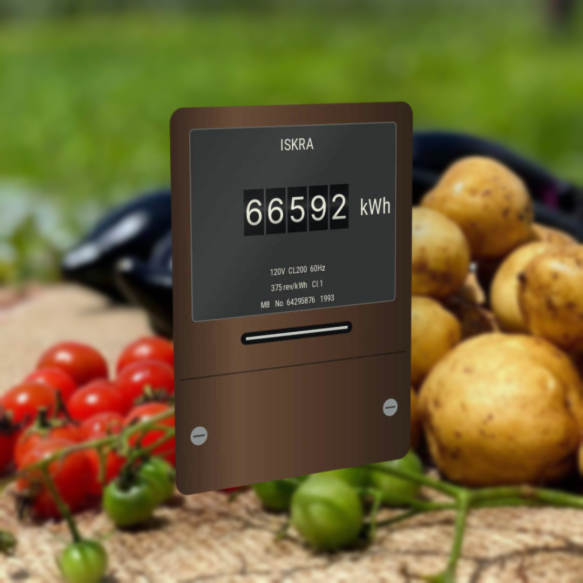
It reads 66592,kWh
